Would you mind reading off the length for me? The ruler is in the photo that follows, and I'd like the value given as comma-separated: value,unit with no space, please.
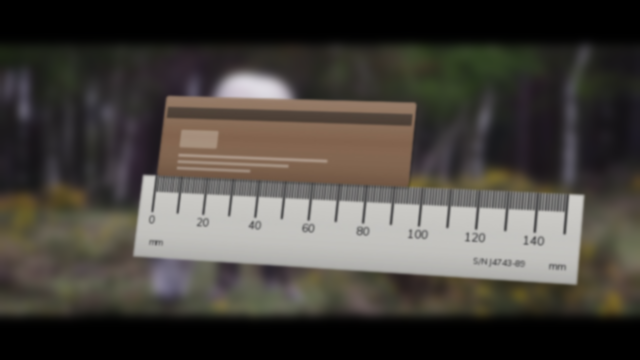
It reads 95,mm
